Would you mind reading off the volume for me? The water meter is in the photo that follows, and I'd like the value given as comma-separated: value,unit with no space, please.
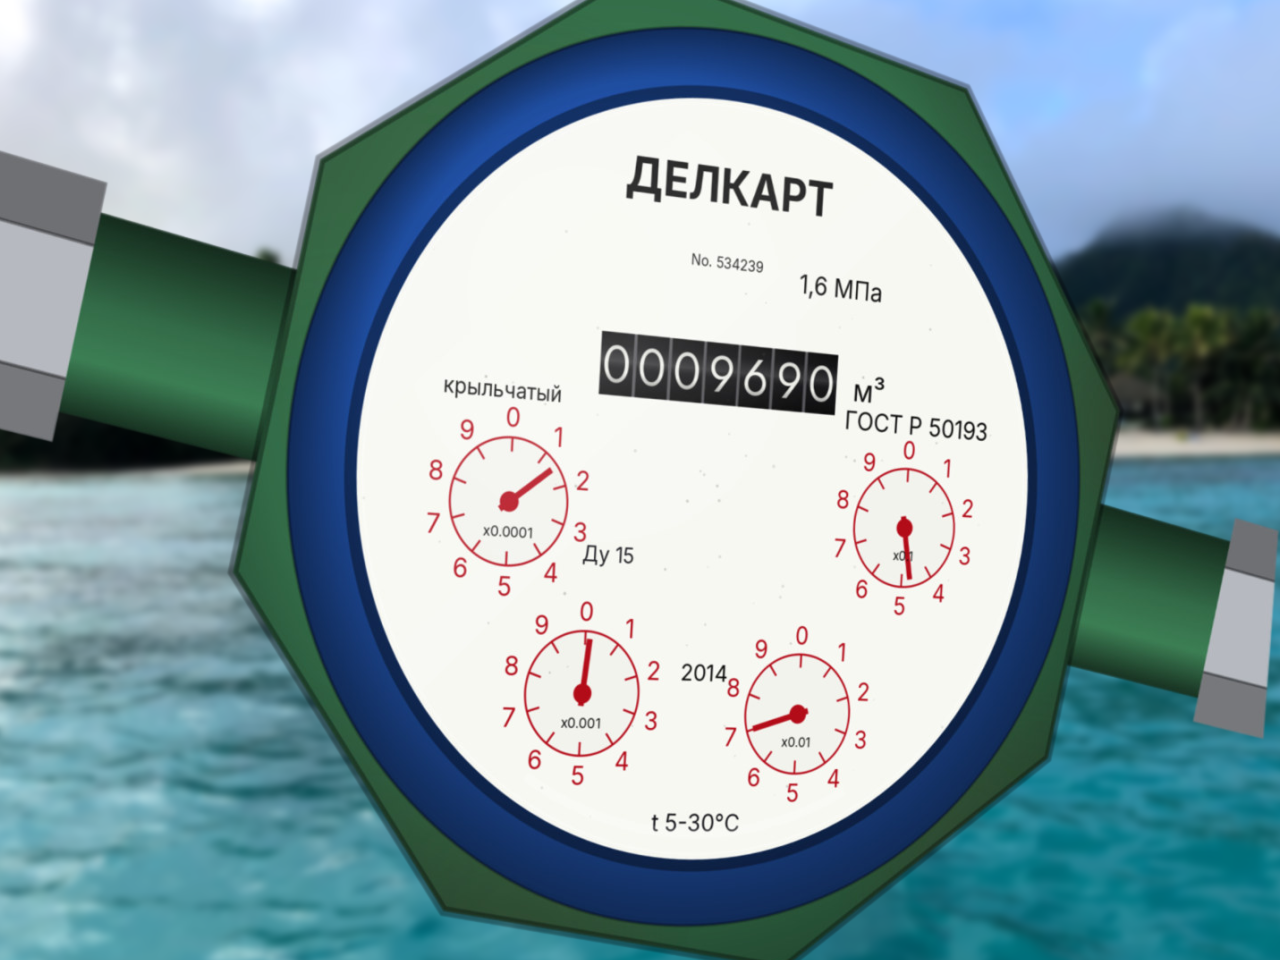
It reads 9690.4701,m³
